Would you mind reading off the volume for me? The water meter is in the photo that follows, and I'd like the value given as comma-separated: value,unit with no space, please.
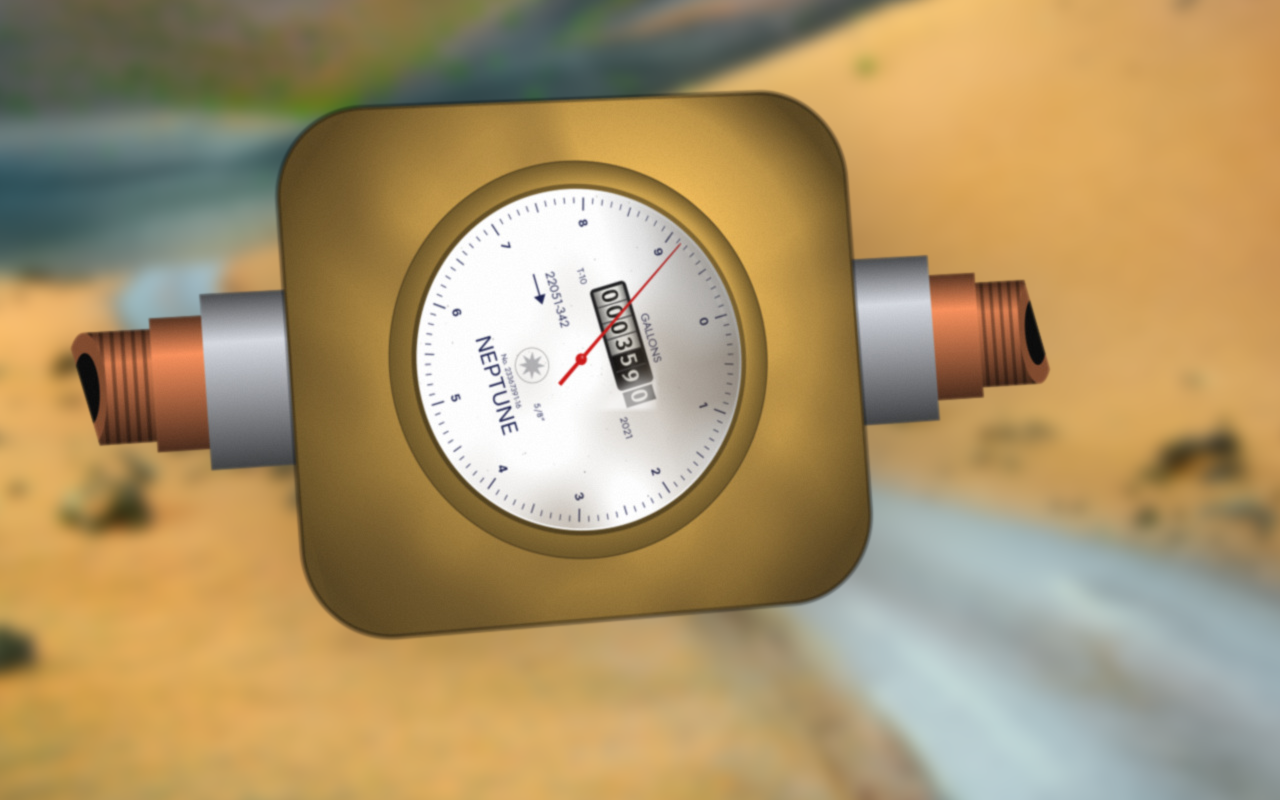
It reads 3589.1,gal
